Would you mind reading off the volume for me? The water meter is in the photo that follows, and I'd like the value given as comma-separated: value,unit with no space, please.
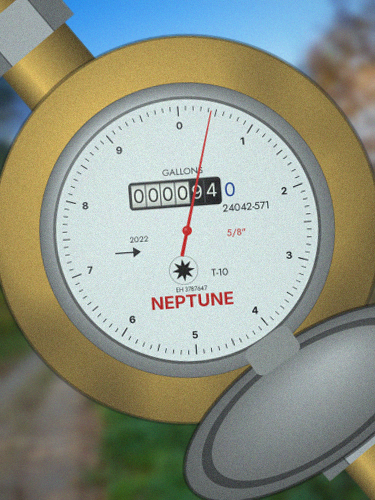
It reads 940.4,gal
